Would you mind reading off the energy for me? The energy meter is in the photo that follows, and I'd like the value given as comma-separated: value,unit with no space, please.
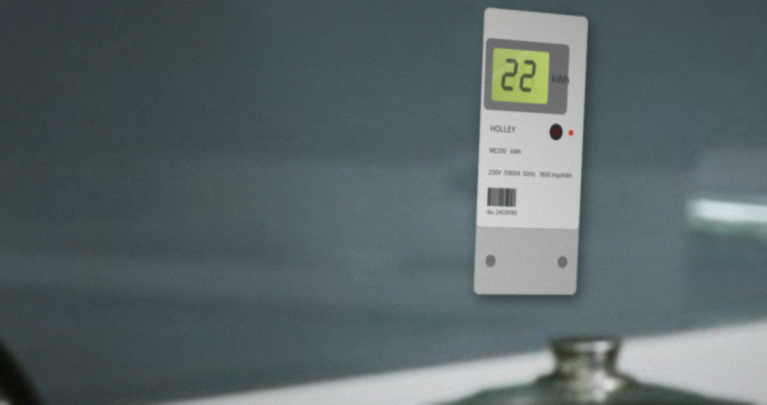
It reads 22,kWh
